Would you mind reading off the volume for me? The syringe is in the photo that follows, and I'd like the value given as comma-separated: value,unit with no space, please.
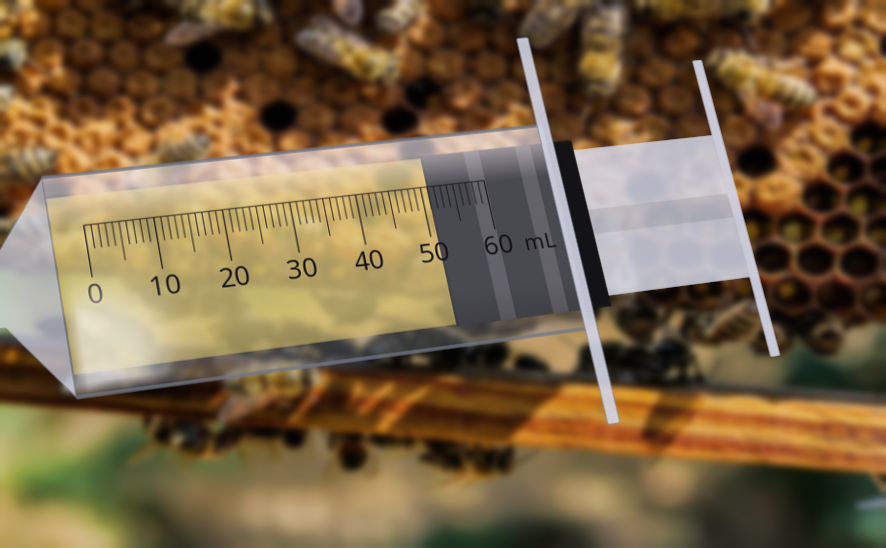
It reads 51,mL
